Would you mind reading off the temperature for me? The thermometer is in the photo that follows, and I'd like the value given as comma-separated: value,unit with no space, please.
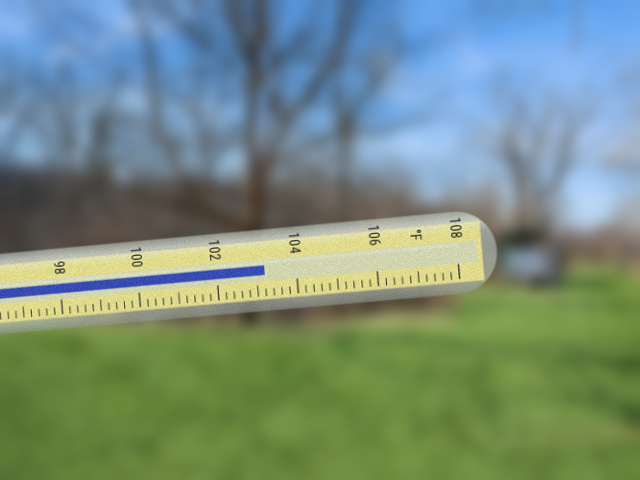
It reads 103.2,°F
